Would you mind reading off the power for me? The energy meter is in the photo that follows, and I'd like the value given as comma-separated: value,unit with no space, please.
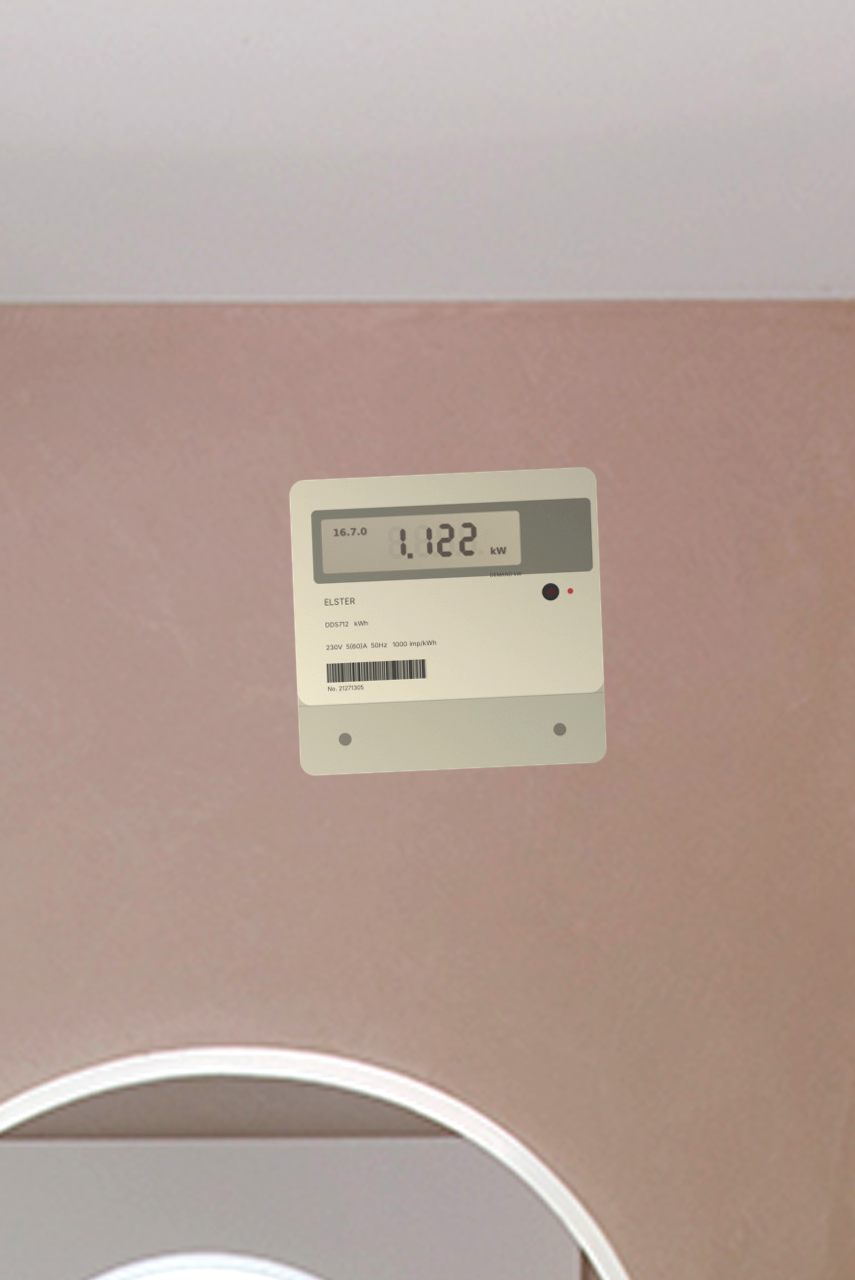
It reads 1.122,kW
